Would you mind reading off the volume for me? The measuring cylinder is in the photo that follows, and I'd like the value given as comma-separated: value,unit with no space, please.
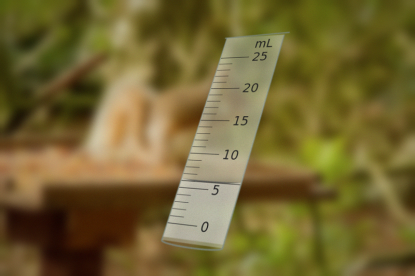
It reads 6,mL
